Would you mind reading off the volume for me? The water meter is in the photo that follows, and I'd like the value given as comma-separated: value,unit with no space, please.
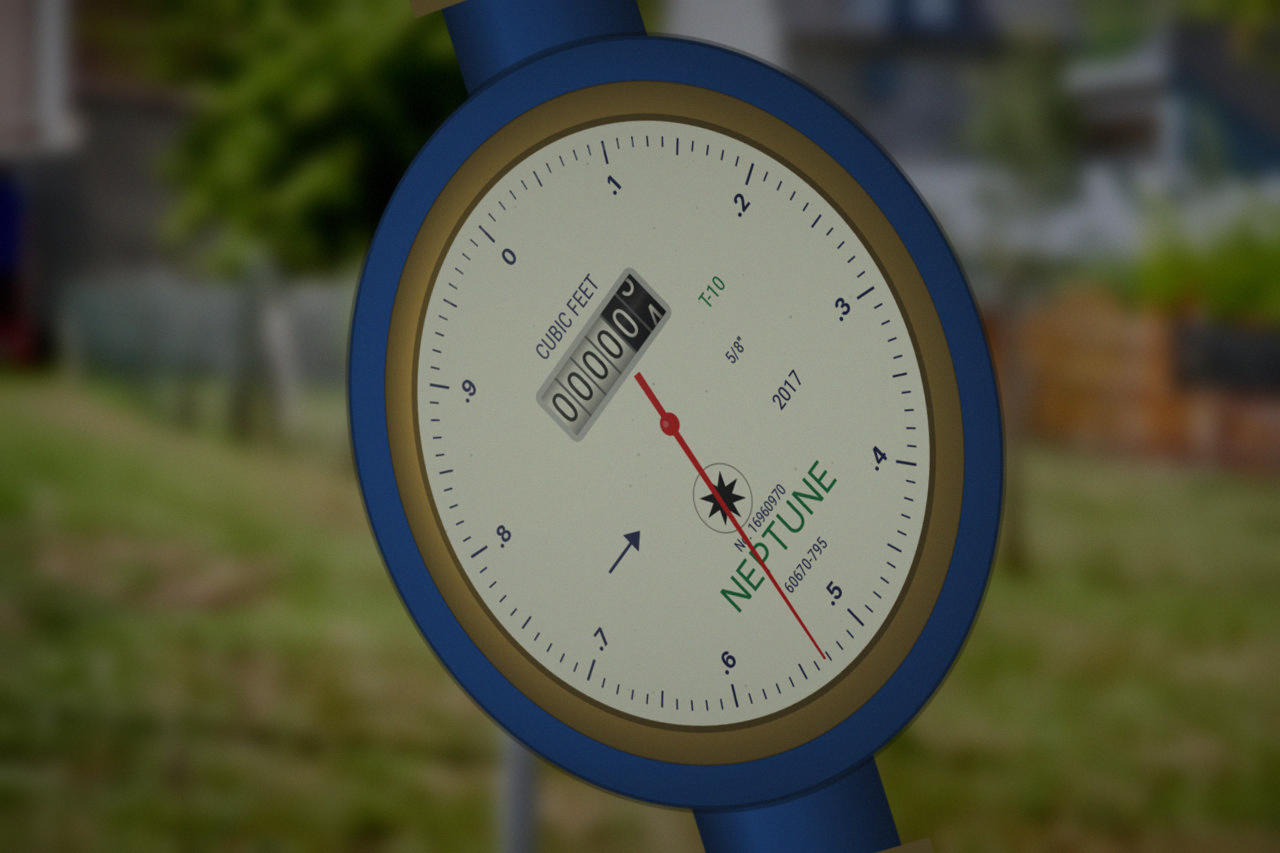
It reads 3.53,ft³
